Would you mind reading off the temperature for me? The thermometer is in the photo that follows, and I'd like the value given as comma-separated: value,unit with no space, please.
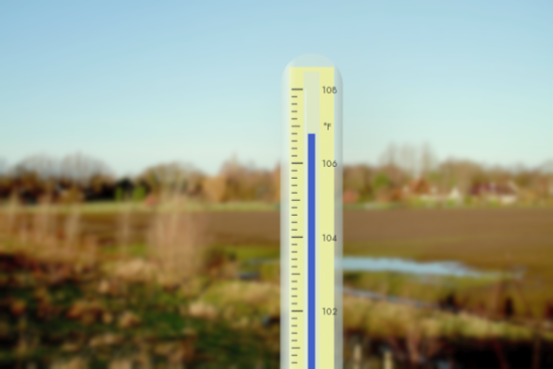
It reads 106.8,°F
